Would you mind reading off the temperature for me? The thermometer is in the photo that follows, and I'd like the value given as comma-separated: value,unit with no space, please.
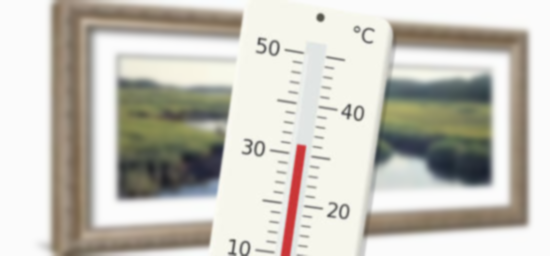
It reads 32,°C
